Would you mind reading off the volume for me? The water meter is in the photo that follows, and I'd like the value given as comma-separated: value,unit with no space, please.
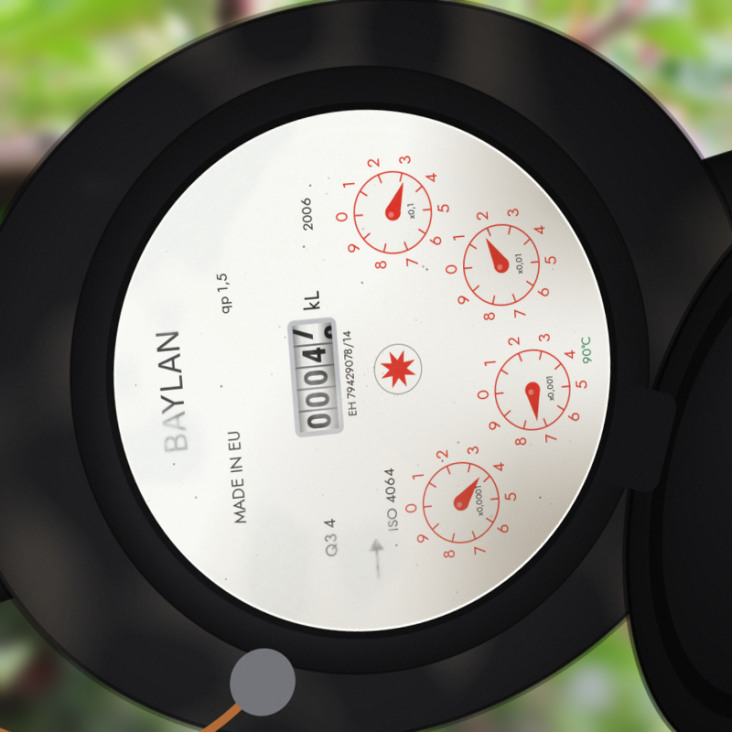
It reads 47.3173,kL
